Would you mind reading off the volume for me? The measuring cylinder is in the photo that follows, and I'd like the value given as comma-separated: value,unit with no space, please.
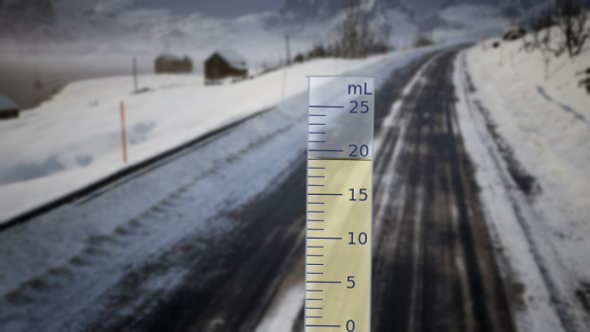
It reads 19,mL
